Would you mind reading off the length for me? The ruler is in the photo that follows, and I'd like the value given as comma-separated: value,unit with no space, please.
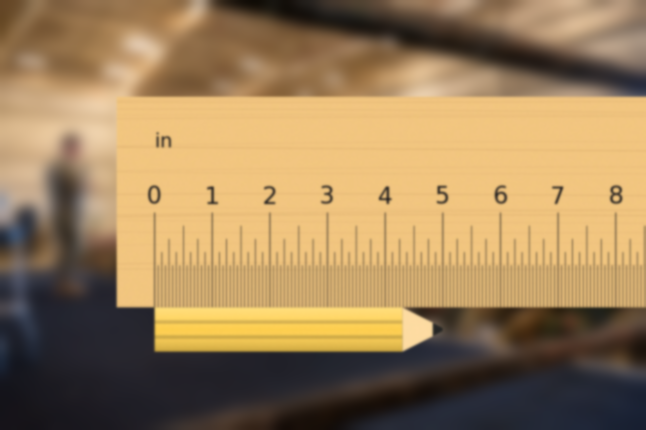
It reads 5,in
